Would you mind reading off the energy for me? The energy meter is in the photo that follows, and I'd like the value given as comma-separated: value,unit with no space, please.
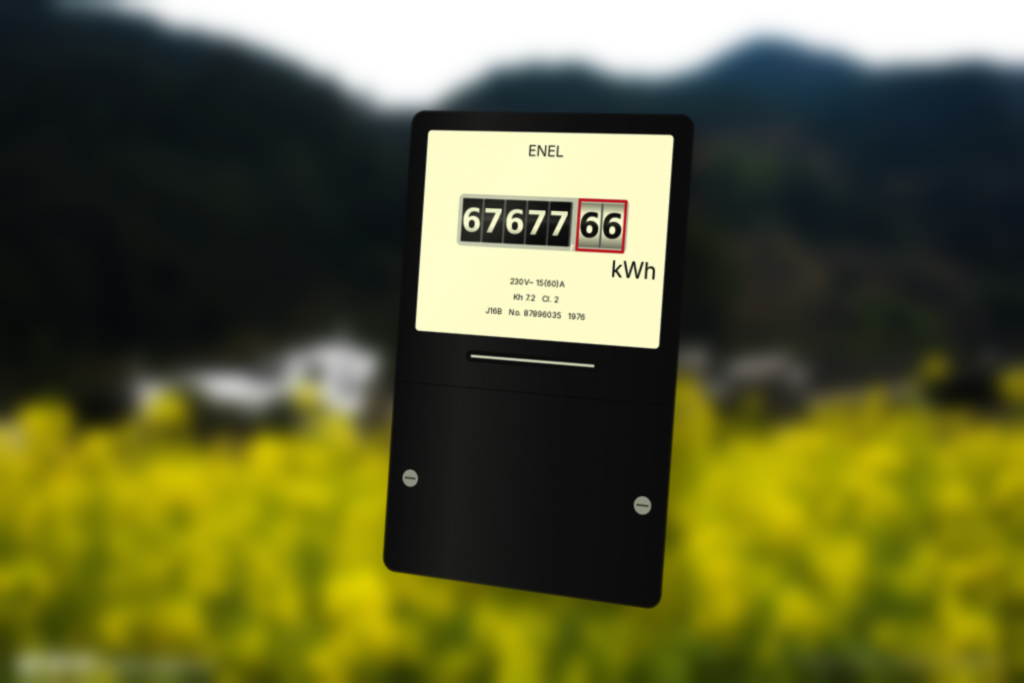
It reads 67677.66,kWh
